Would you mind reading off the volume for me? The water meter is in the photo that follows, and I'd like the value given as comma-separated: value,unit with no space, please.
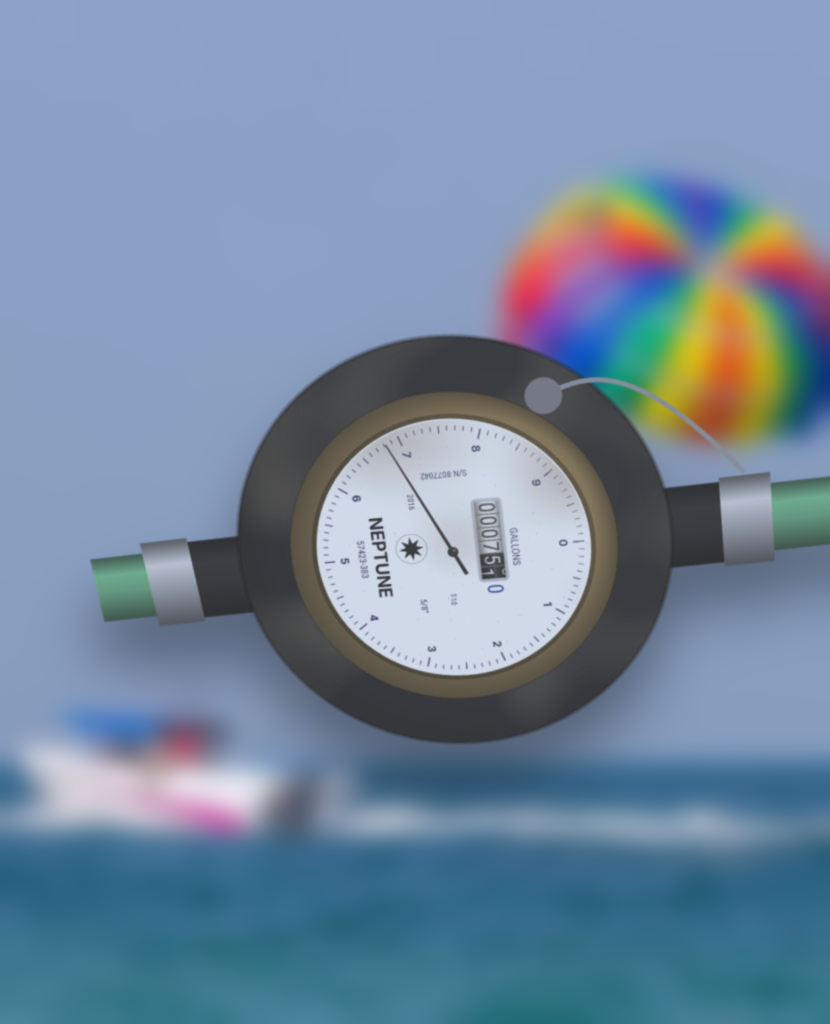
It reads 7506.8,gal
